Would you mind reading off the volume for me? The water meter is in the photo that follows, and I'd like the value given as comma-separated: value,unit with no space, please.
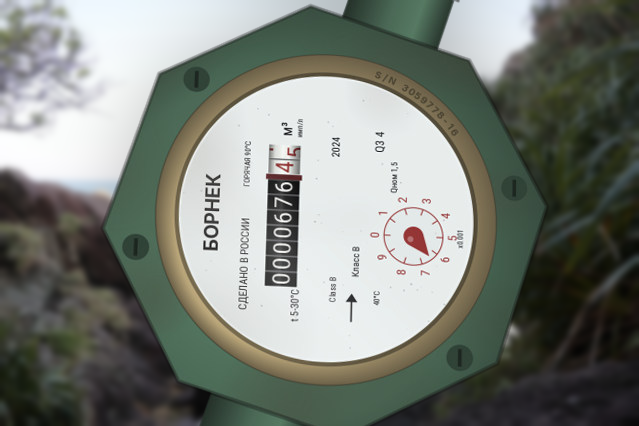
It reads 676.446,m³
